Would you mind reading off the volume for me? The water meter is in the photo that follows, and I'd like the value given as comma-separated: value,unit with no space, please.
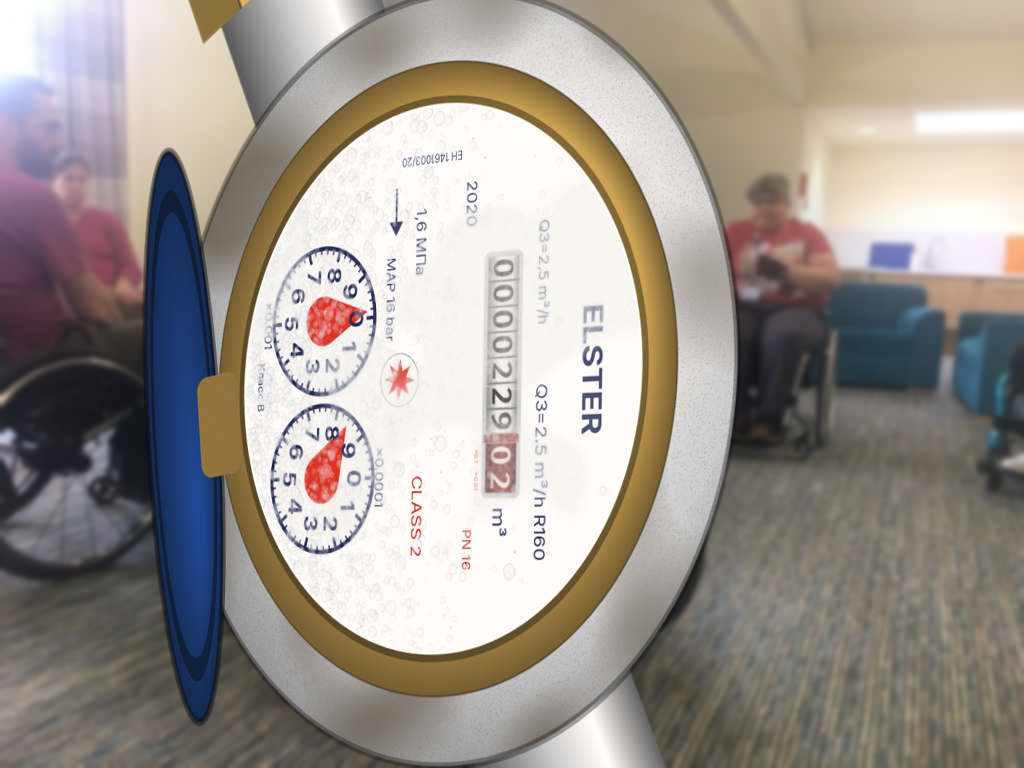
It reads 229.0198,m³
